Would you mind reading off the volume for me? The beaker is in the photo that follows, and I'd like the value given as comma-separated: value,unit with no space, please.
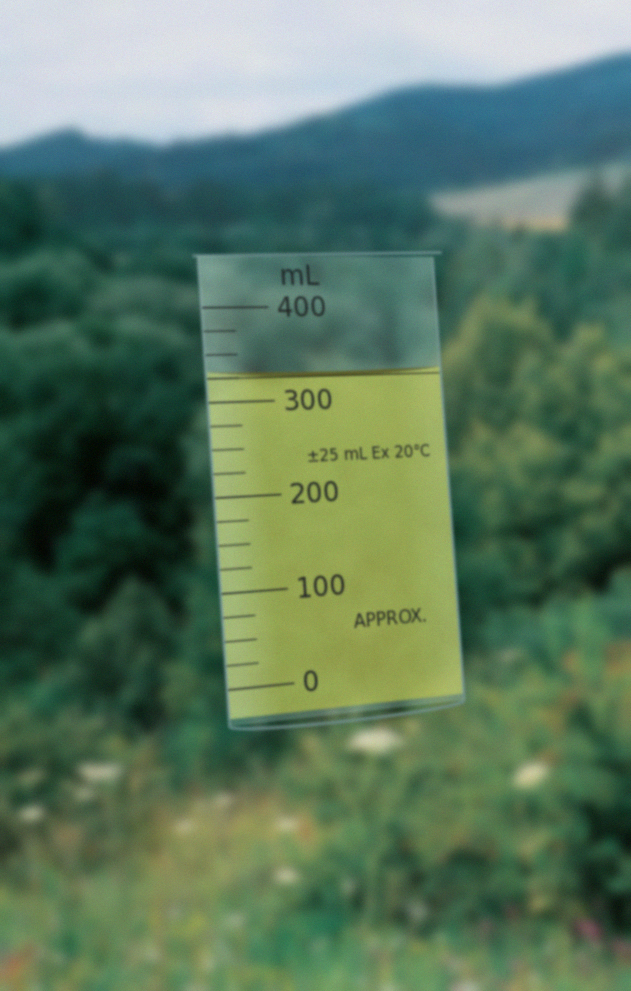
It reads 325,mL
